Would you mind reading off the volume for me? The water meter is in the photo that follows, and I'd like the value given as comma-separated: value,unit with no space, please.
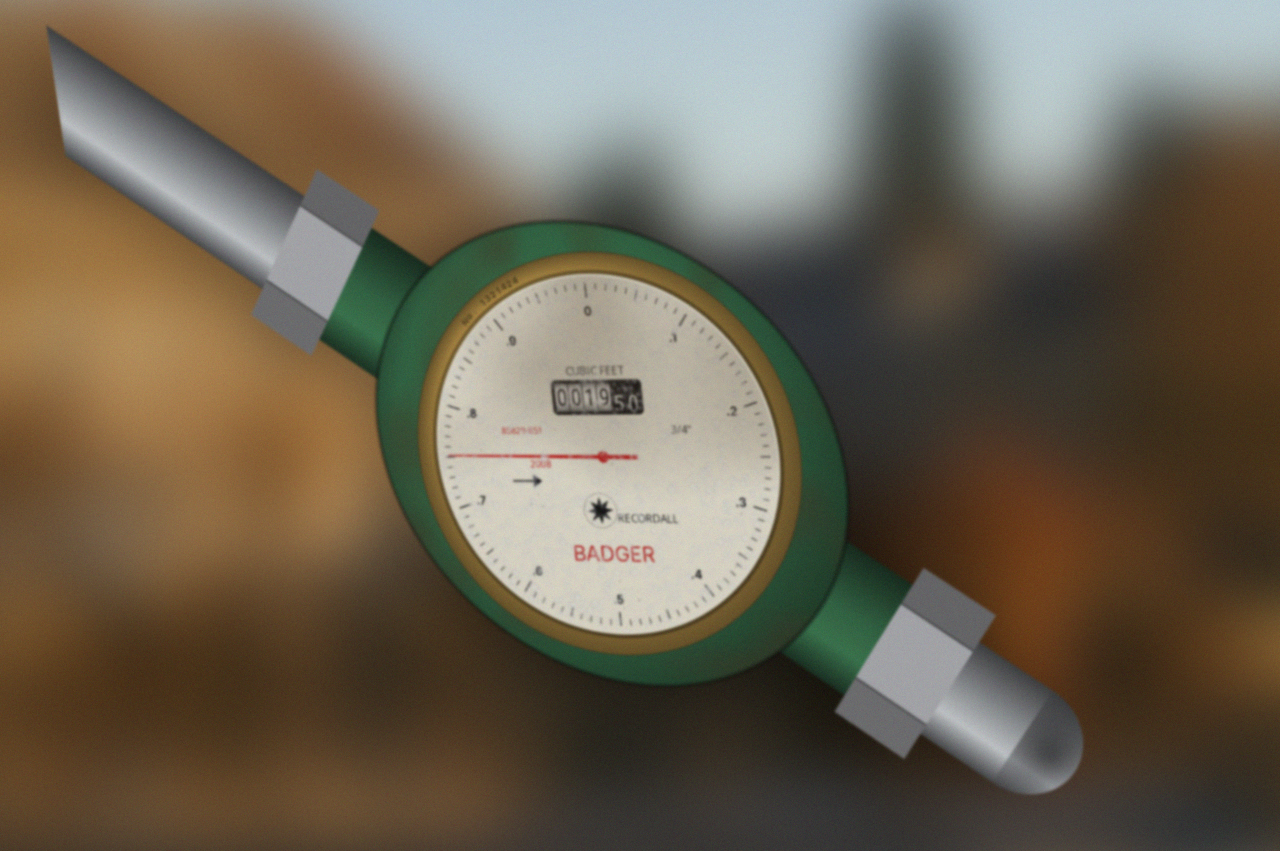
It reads 1949.75,ft³
